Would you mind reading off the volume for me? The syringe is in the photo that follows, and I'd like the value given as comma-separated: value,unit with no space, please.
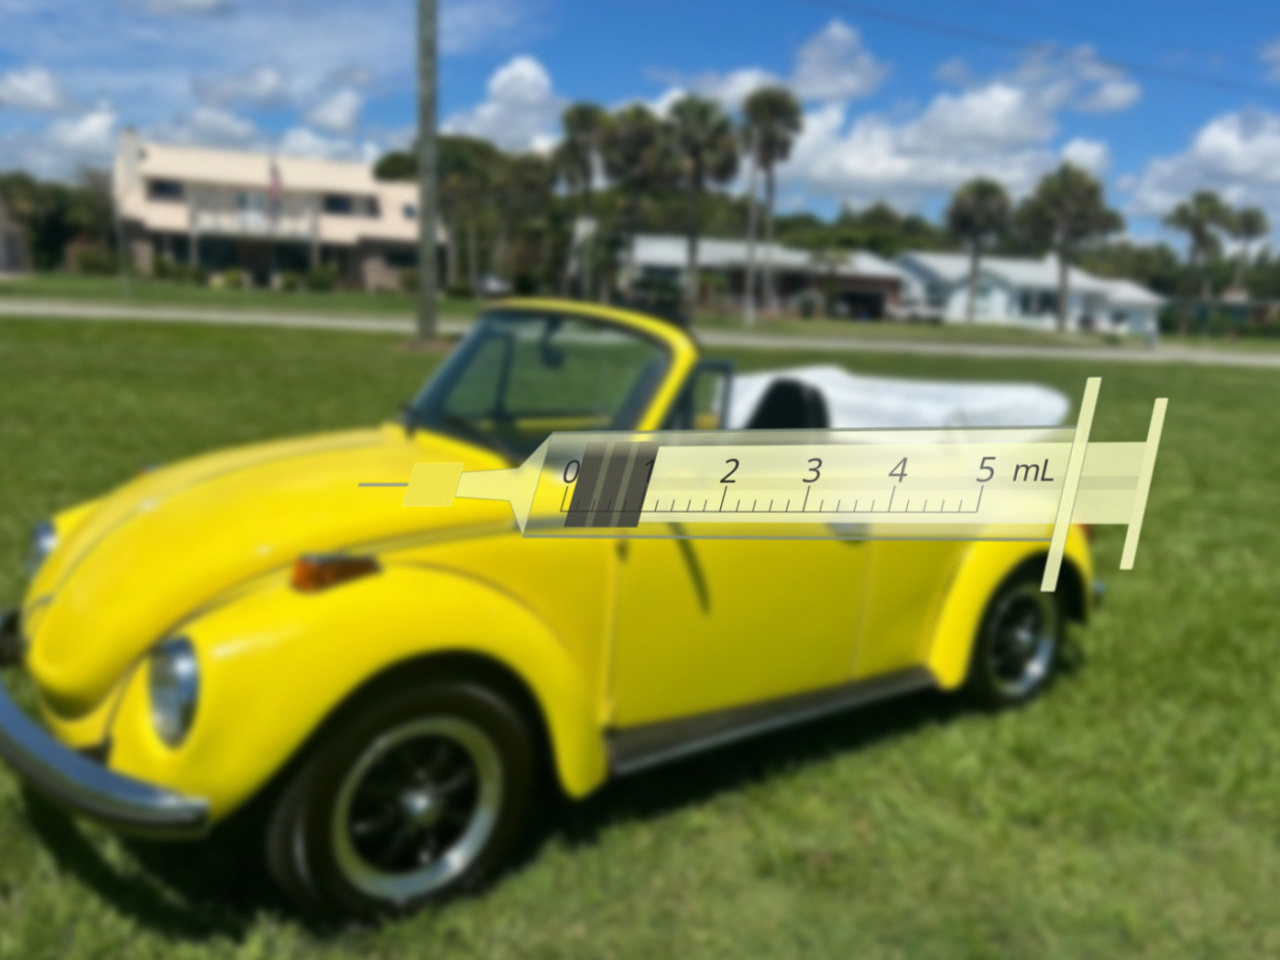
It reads 0.1,mL
